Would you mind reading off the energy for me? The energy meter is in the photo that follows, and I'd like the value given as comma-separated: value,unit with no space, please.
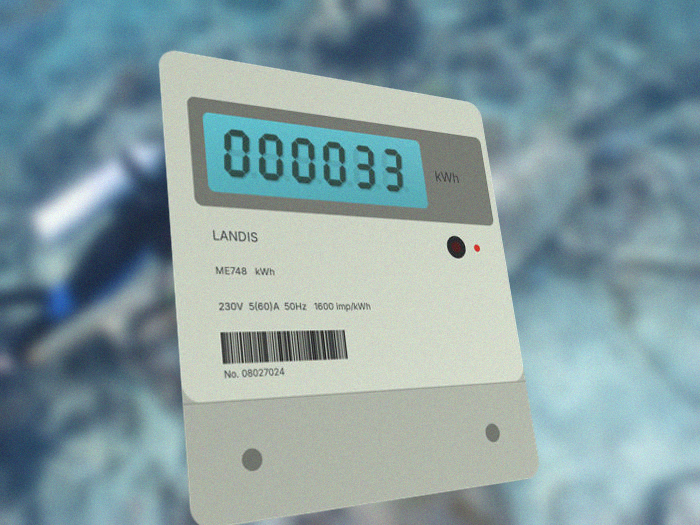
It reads 33,kWh
